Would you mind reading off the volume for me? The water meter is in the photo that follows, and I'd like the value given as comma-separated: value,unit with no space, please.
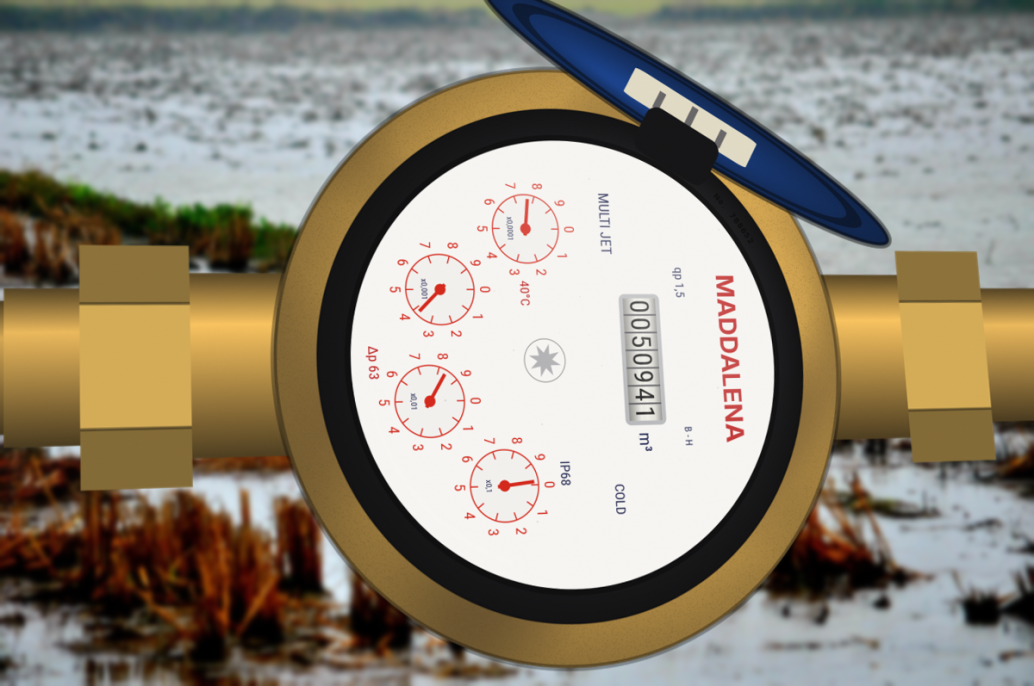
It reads 50940.9837,m³
